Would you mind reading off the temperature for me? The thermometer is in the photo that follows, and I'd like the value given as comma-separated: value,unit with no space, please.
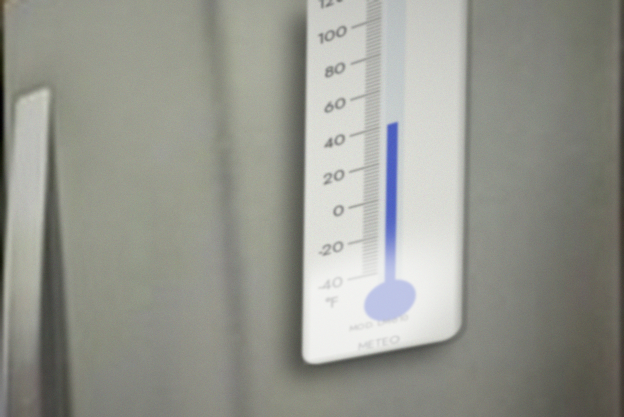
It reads 40,°F
